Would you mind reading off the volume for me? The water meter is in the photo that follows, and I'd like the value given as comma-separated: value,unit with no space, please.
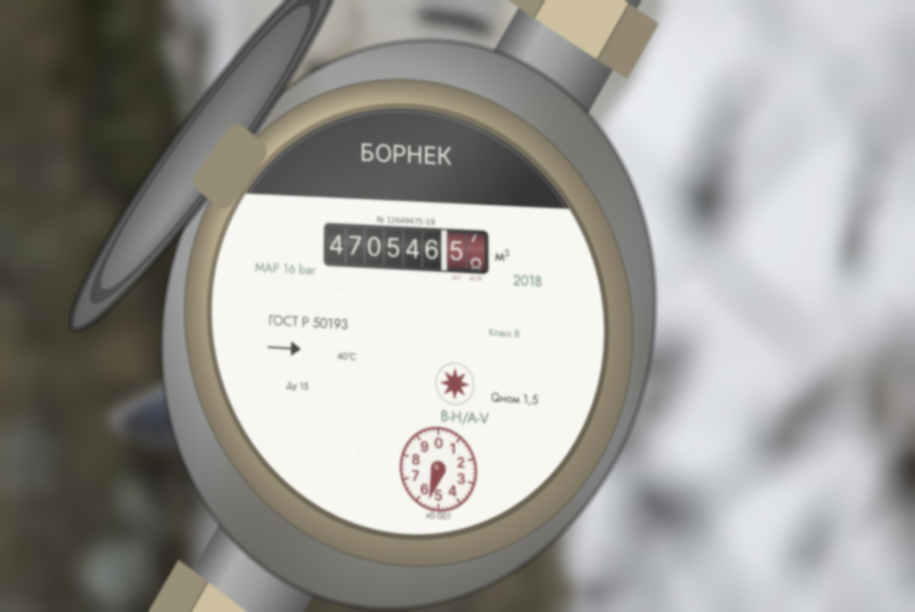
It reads 470546.575,m³
